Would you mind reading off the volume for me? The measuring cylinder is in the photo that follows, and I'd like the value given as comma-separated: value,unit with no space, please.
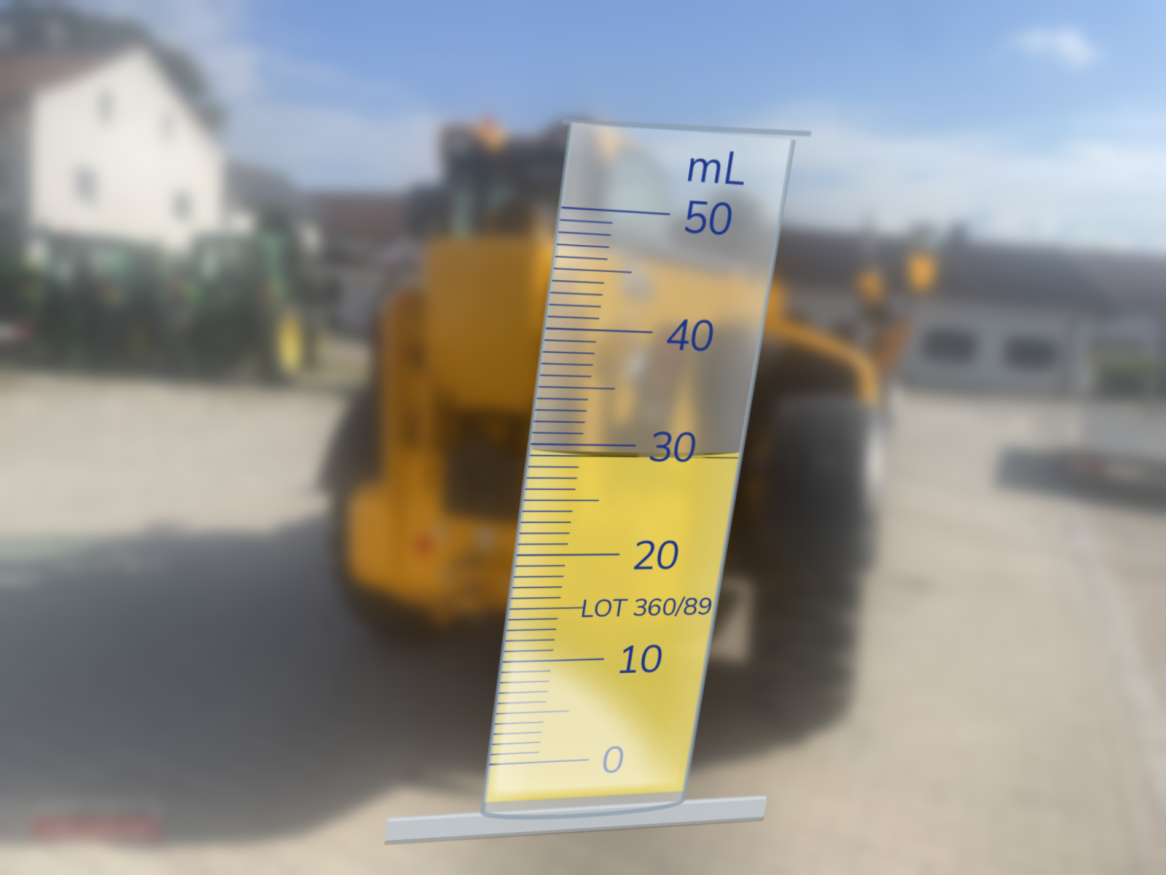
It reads 29,mL
